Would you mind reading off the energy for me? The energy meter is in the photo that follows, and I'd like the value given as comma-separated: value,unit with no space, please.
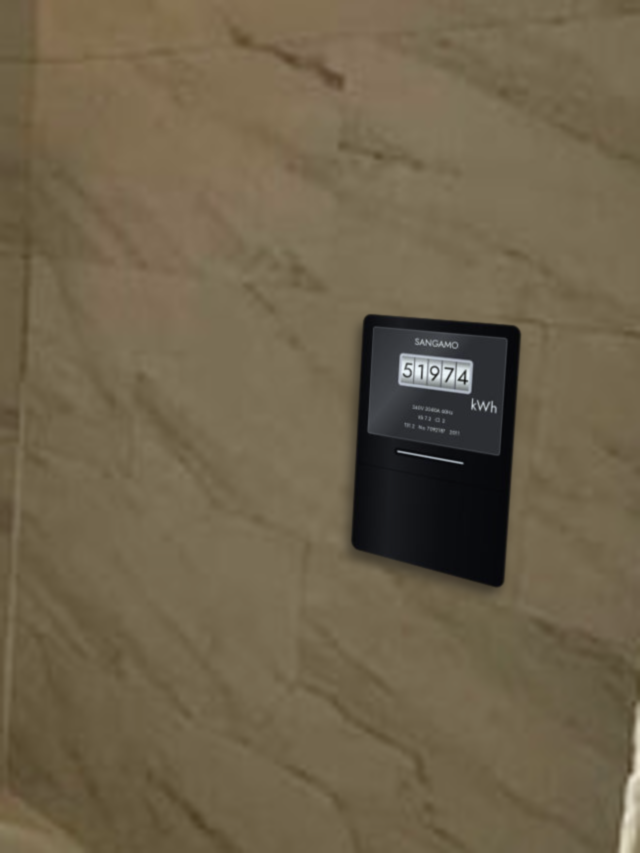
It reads 51974,kWh
